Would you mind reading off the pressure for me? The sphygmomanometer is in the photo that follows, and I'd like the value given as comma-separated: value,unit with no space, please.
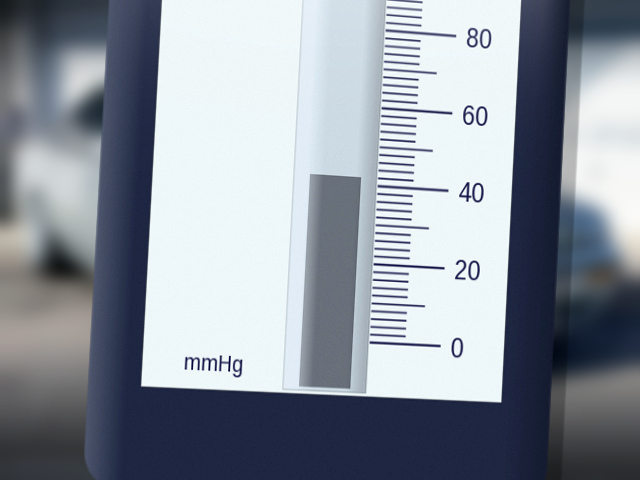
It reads 42,mmHg
